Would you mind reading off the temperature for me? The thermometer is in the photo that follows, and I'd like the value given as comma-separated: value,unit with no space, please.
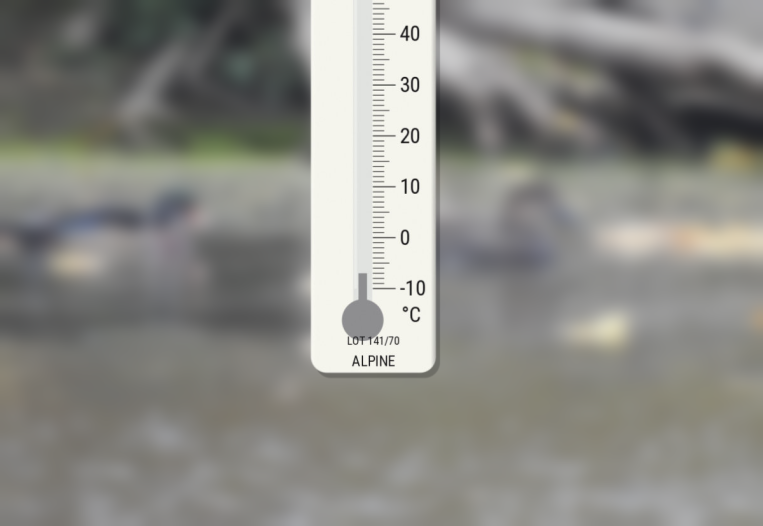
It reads -7,°C
